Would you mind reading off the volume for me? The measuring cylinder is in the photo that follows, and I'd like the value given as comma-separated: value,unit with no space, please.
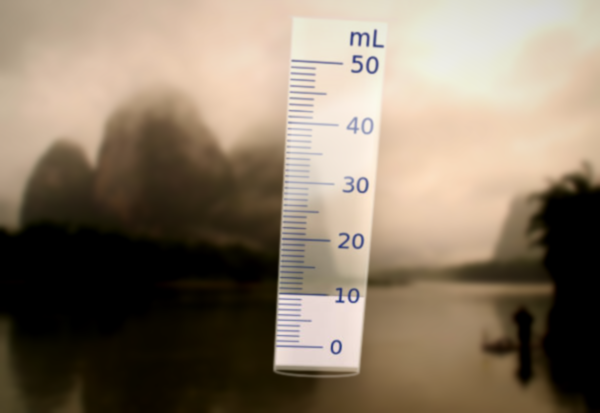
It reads 10,mL
